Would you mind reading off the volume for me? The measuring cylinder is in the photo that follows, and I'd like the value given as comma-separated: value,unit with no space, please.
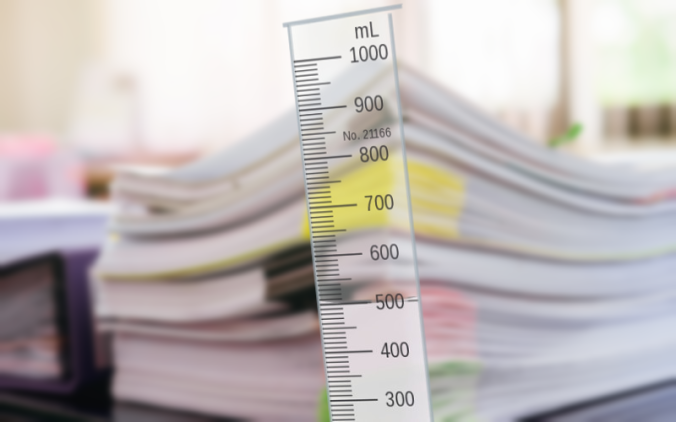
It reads 500,mL
